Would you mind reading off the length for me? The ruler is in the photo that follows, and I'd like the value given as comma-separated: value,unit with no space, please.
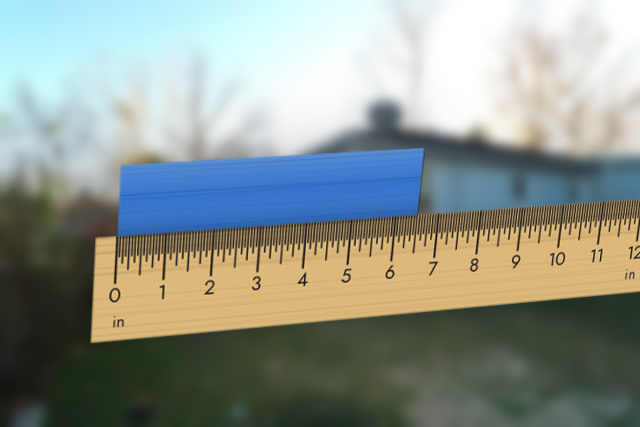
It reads 6.5,in
